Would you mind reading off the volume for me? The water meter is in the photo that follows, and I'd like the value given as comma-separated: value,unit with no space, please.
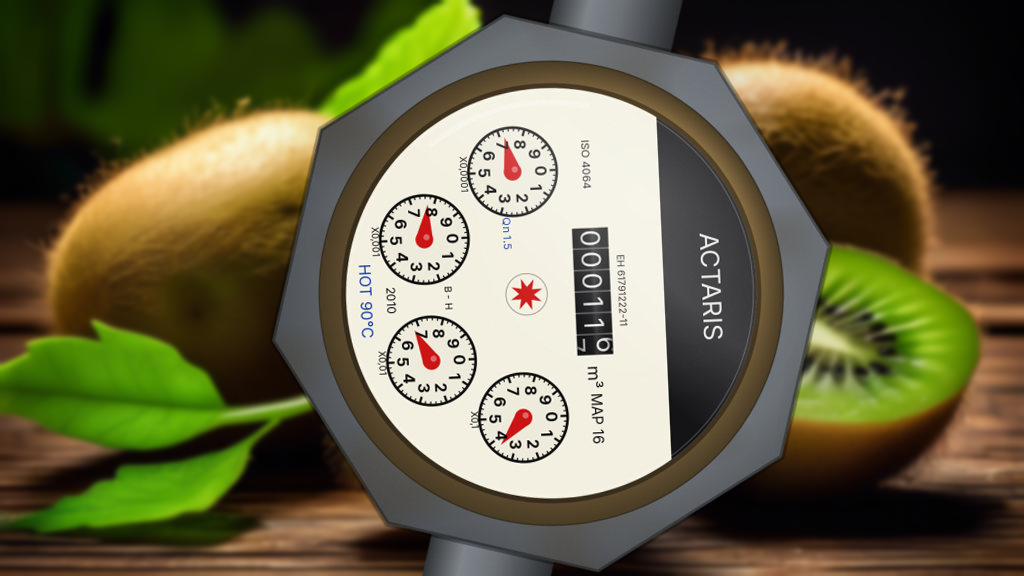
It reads 116.3677,m³
